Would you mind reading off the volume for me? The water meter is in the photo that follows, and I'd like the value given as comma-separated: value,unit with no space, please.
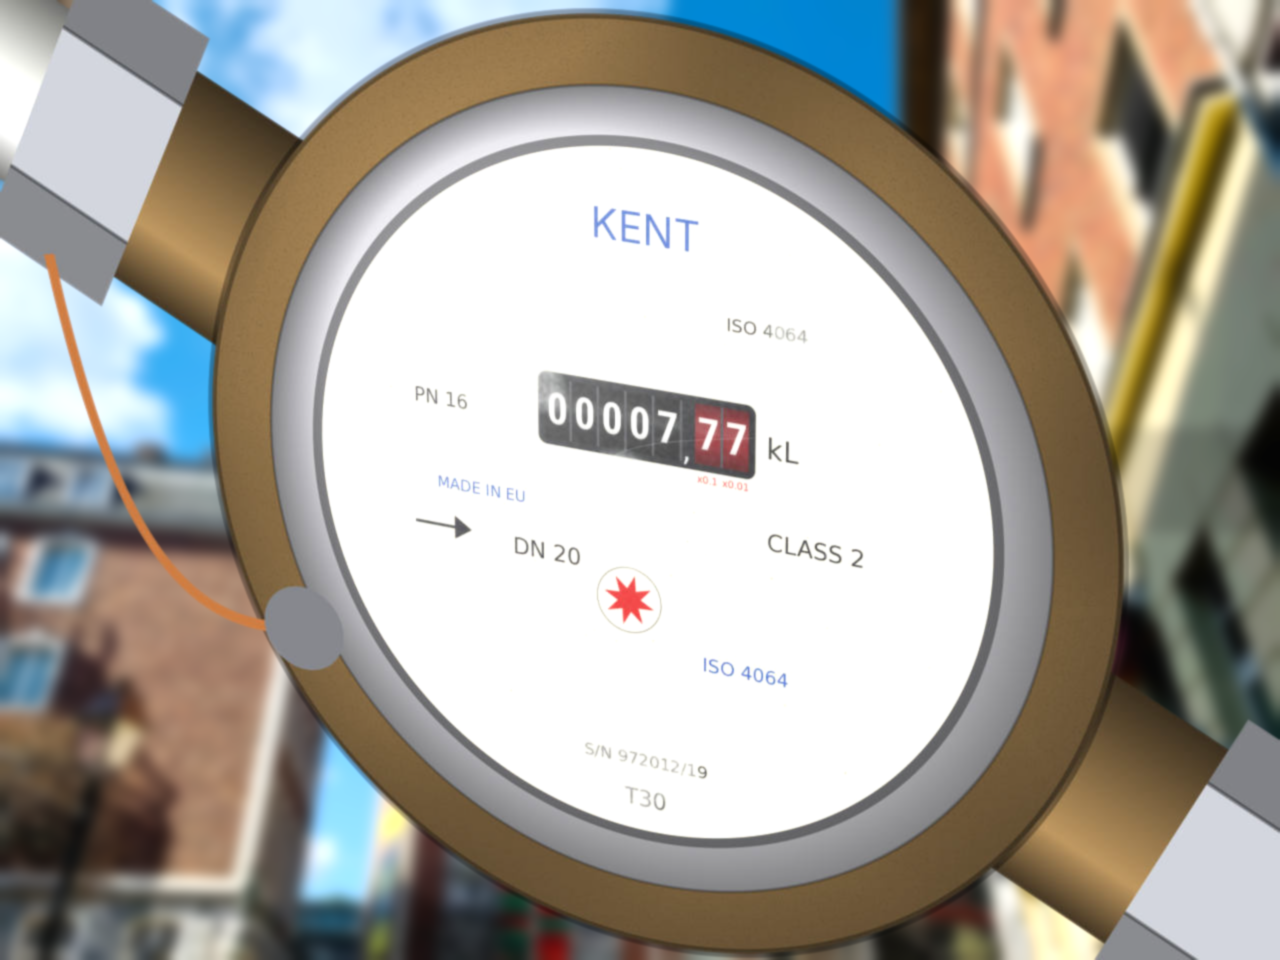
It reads 7.77,kL
